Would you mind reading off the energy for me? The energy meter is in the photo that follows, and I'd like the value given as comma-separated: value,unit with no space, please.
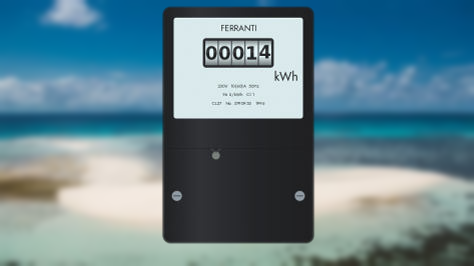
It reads 14,kWh
